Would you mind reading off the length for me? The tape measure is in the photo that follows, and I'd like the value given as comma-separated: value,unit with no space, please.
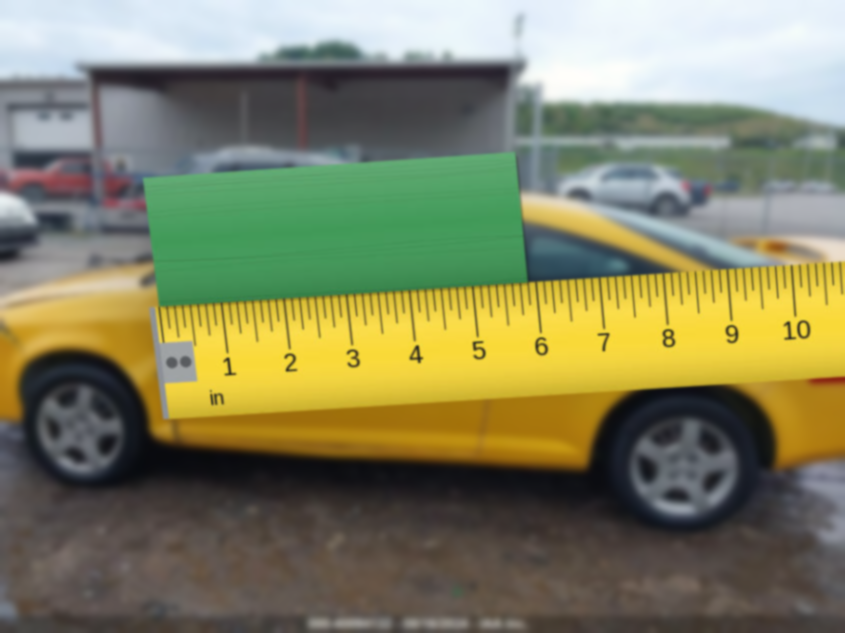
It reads 5.875,in
